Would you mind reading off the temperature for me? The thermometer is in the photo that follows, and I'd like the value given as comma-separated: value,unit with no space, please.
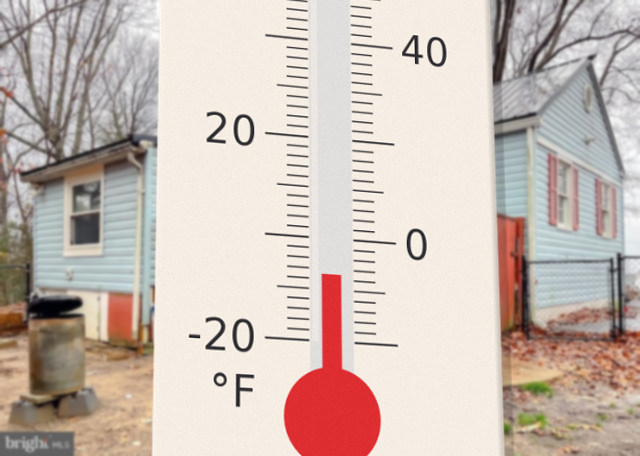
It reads -7,°F
